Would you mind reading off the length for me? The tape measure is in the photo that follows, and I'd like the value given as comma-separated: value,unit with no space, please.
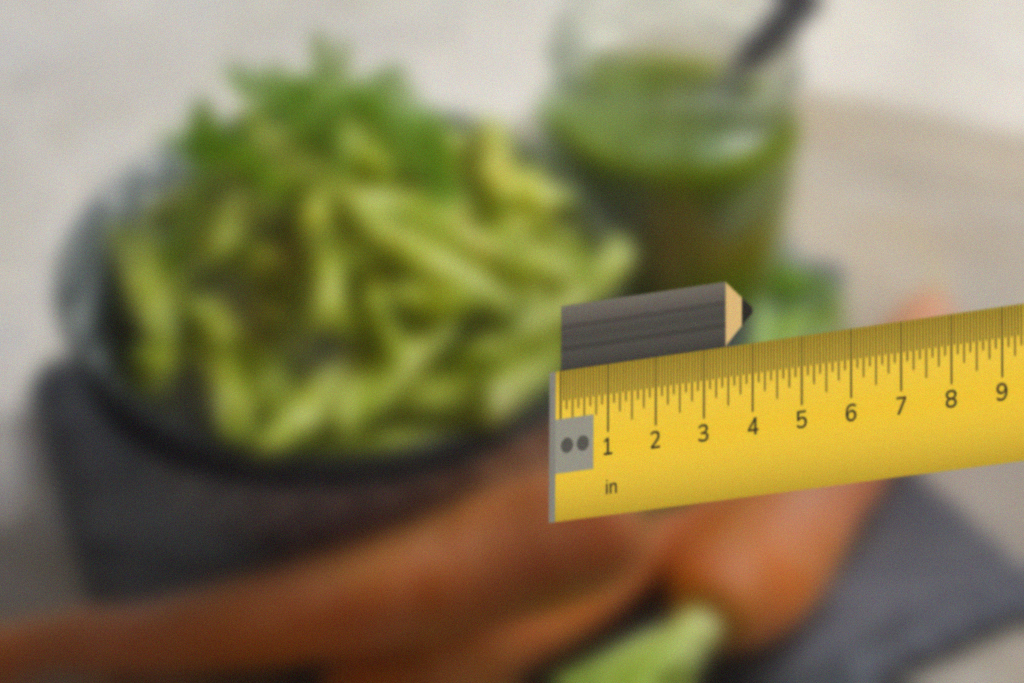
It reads 4,in
